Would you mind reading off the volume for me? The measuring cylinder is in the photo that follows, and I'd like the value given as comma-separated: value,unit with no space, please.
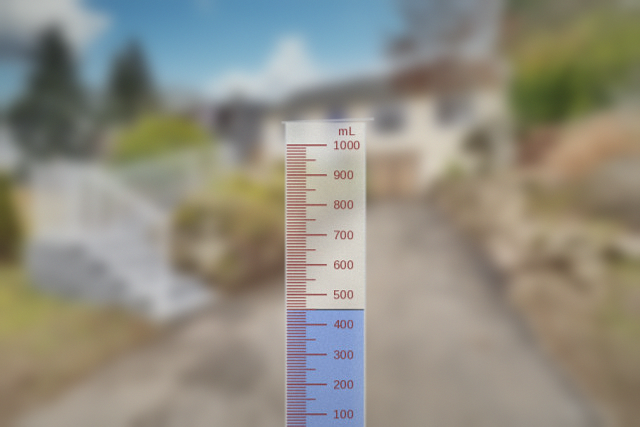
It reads 450,mL
